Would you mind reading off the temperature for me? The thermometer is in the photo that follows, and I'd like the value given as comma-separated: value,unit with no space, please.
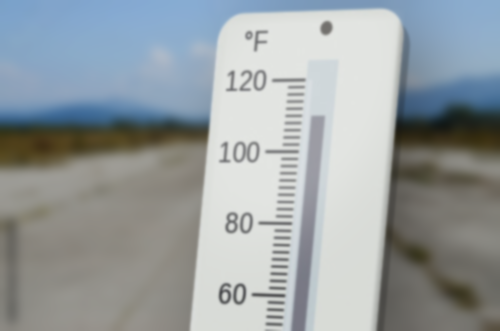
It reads 110,°F
